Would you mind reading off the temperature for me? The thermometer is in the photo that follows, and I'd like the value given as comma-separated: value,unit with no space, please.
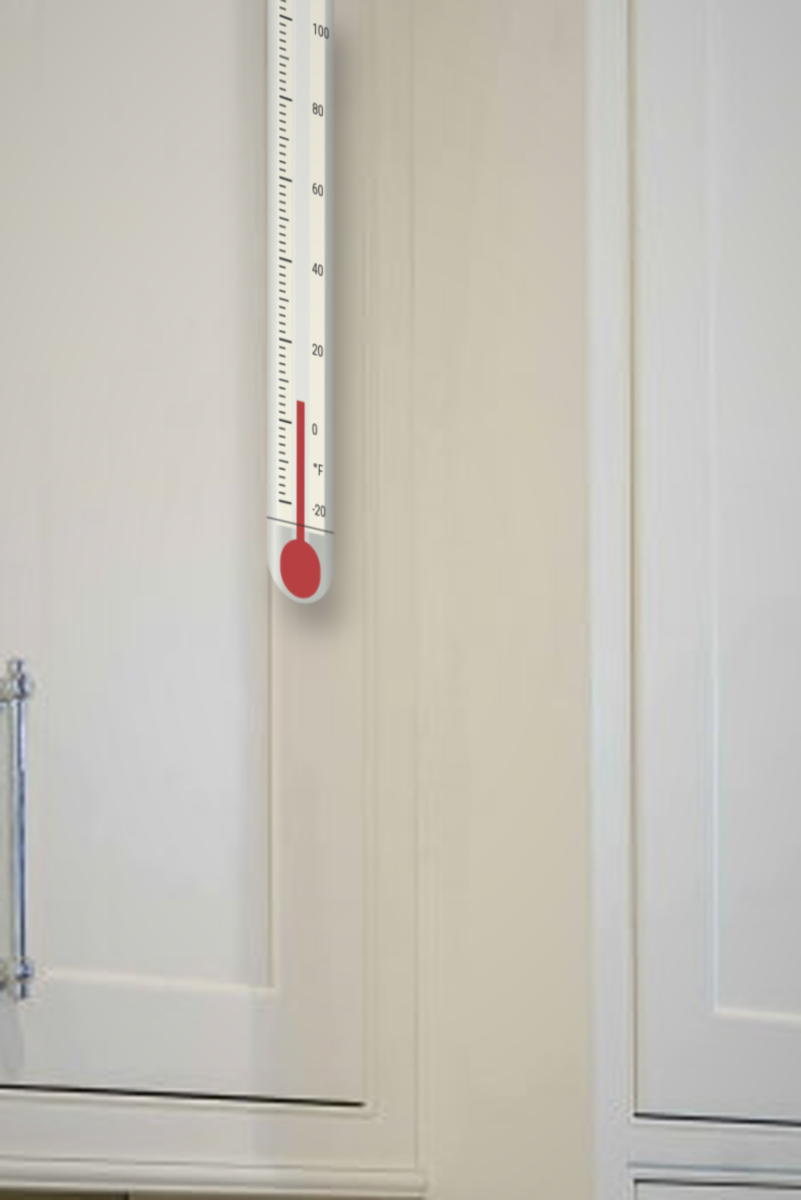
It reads 6,°F
